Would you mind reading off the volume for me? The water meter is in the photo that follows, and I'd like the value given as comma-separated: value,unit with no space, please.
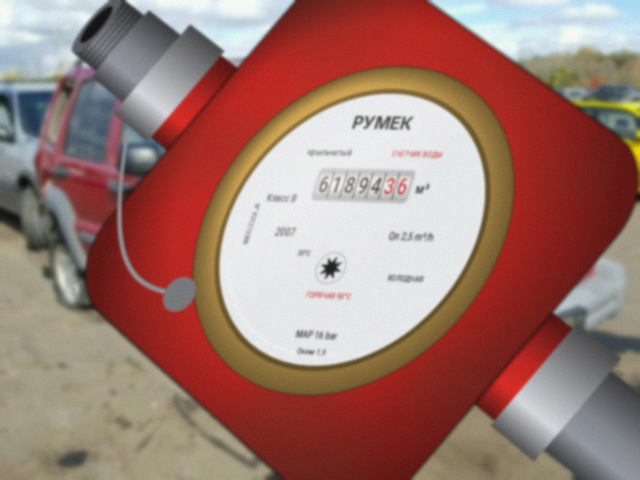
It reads 61894.36,m³
